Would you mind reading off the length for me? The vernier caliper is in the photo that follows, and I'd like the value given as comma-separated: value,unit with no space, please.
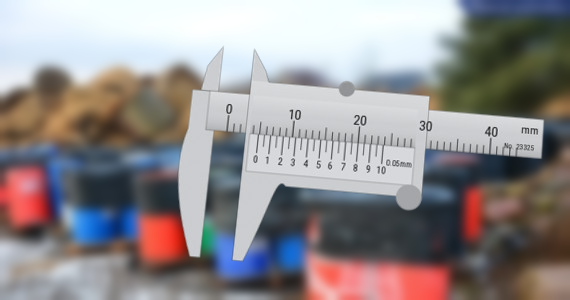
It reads 4.8,mm
